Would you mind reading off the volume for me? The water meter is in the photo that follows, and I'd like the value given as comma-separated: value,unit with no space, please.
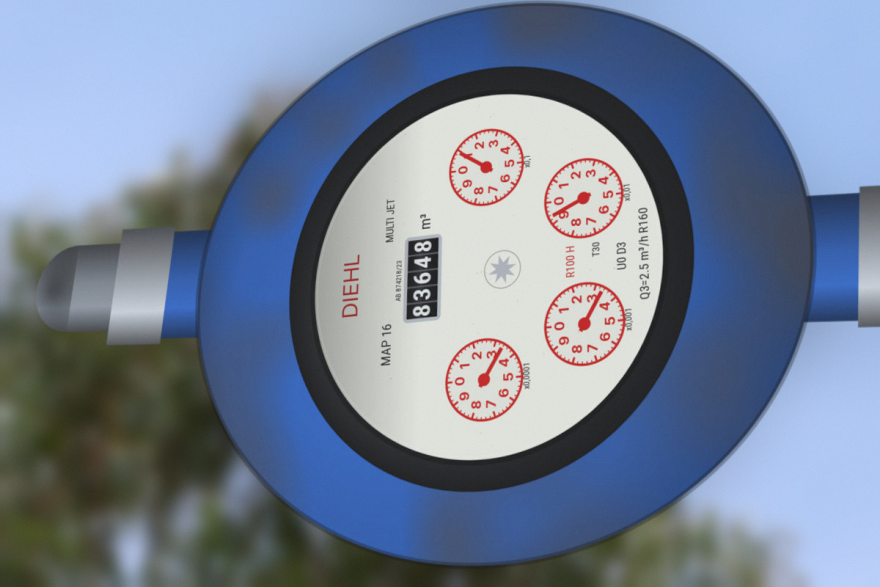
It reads 83648.0933,m³
